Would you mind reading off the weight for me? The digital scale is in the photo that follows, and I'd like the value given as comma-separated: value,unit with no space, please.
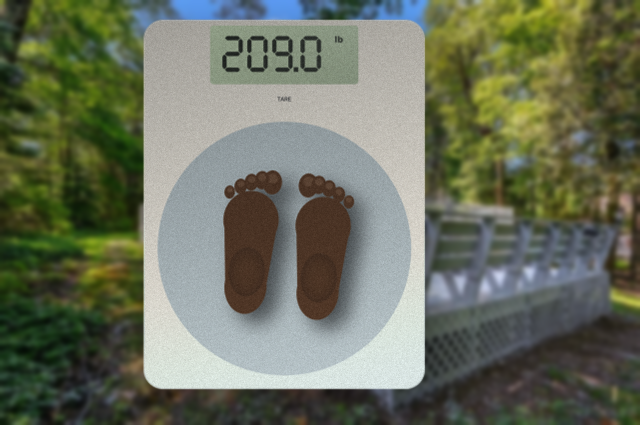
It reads 209.0,lb
